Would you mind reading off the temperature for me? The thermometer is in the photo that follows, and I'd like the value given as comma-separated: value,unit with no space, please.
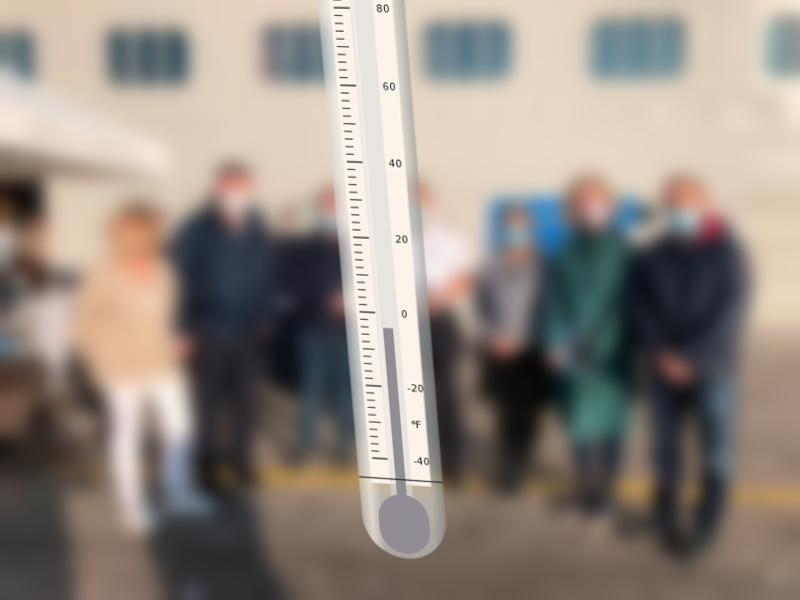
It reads -4,°F
